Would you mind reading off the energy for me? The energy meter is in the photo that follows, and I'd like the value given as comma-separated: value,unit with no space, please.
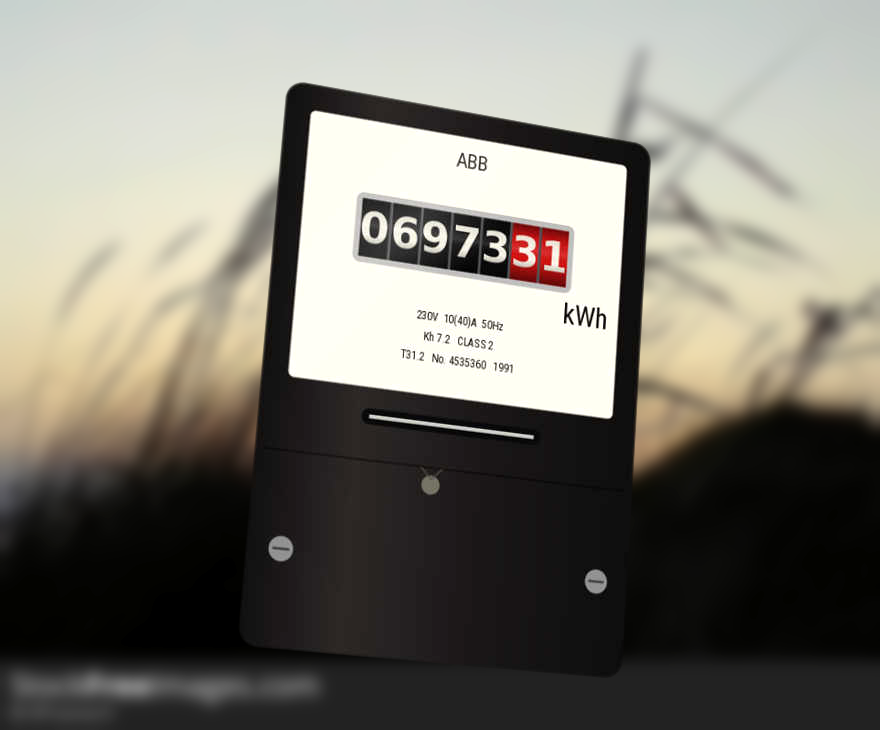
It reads 6973.31,kWh
